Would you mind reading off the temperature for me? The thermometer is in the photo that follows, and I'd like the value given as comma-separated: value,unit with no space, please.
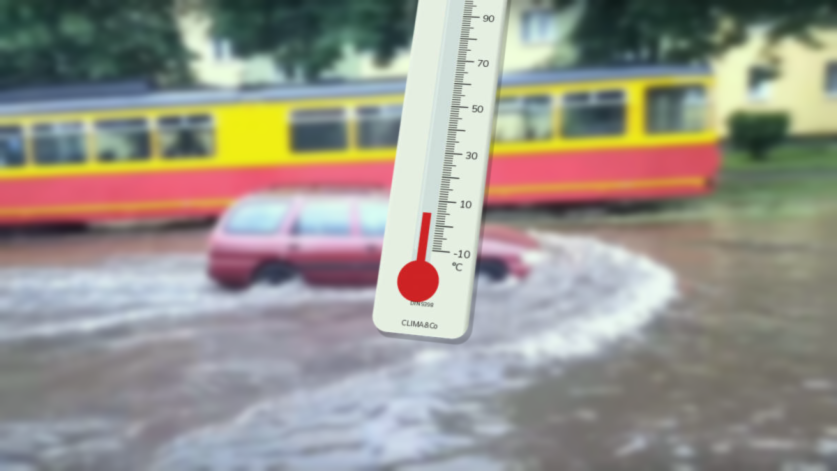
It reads 5,°C
